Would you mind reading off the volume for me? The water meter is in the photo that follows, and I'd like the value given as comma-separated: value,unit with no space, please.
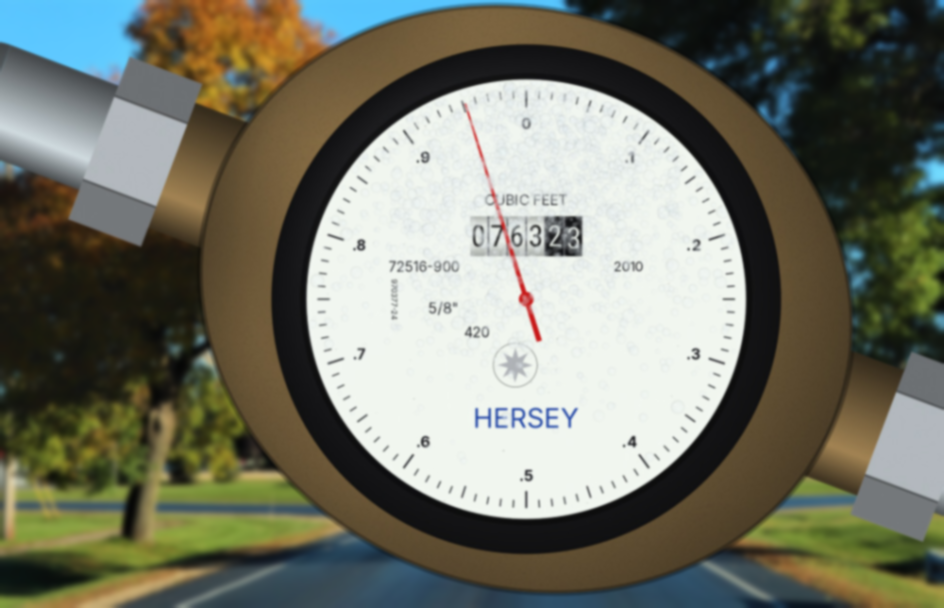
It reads 76322.95,ft³
